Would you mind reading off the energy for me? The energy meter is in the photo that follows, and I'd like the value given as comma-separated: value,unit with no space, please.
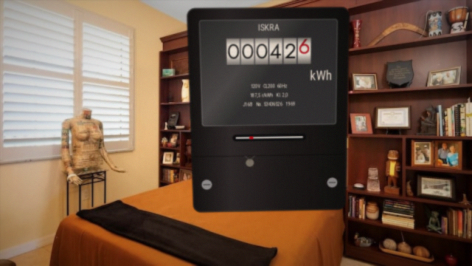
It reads 42.6,kWh
